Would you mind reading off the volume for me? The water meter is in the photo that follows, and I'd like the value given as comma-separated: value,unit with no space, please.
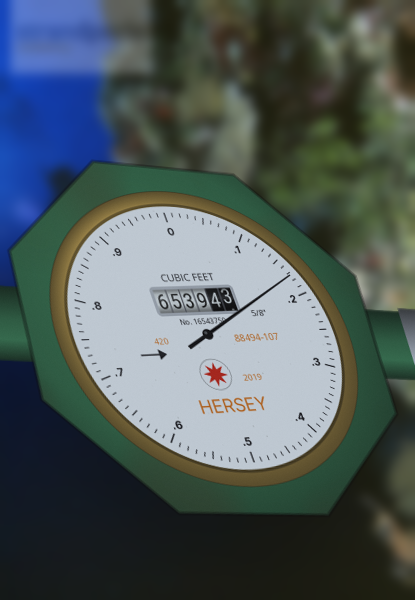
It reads 653943.17,ft³
